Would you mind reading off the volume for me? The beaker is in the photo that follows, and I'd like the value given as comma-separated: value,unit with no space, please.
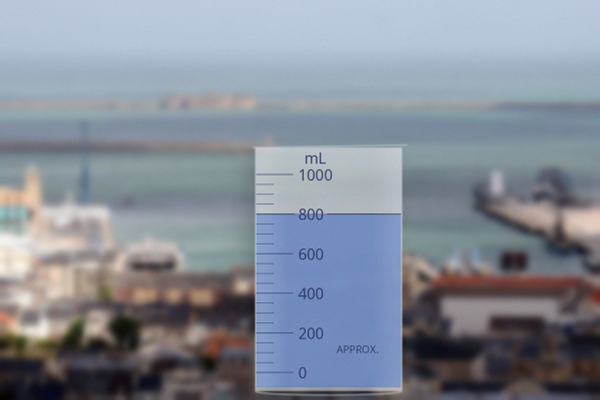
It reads 800,mL
